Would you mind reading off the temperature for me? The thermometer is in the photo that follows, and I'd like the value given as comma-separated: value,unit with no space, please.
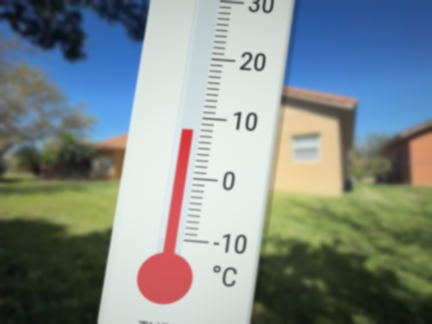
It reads 8,°C
